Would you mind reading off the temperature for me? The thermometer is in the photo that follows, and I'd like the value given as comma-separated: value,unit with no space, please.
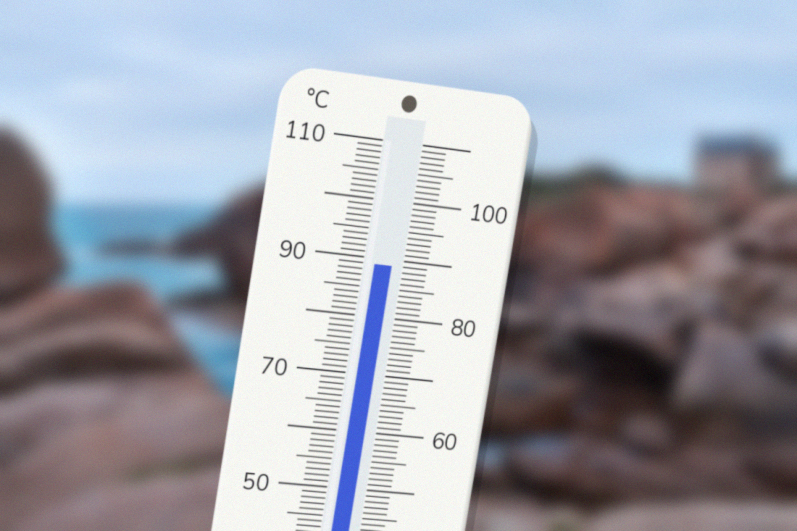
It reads 89,°C
